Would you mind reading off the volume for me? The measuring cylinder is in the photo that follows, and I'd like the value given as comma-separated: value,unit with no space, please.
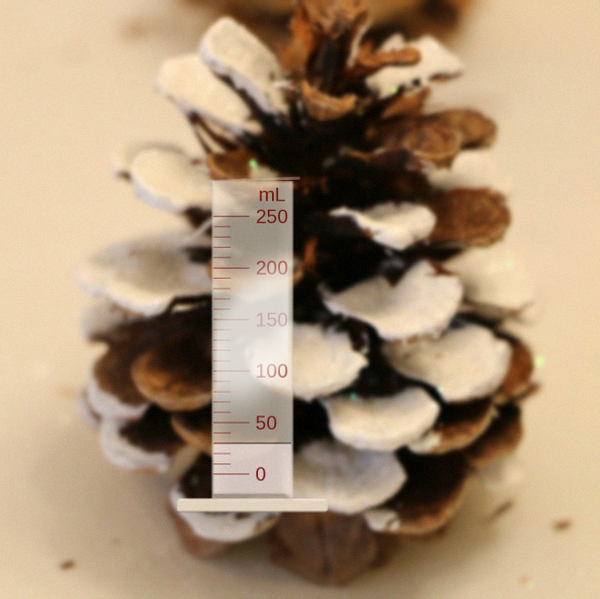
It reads 30,mL
